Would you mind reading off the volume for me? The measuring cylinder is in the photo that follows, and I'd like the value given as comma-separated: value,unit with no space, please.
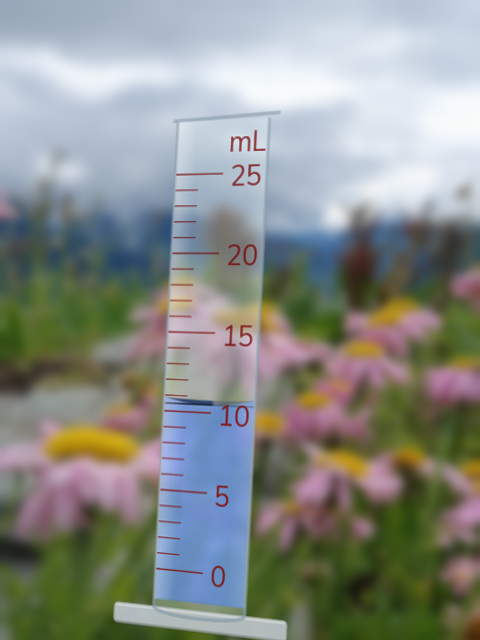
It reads 10.5,mL
